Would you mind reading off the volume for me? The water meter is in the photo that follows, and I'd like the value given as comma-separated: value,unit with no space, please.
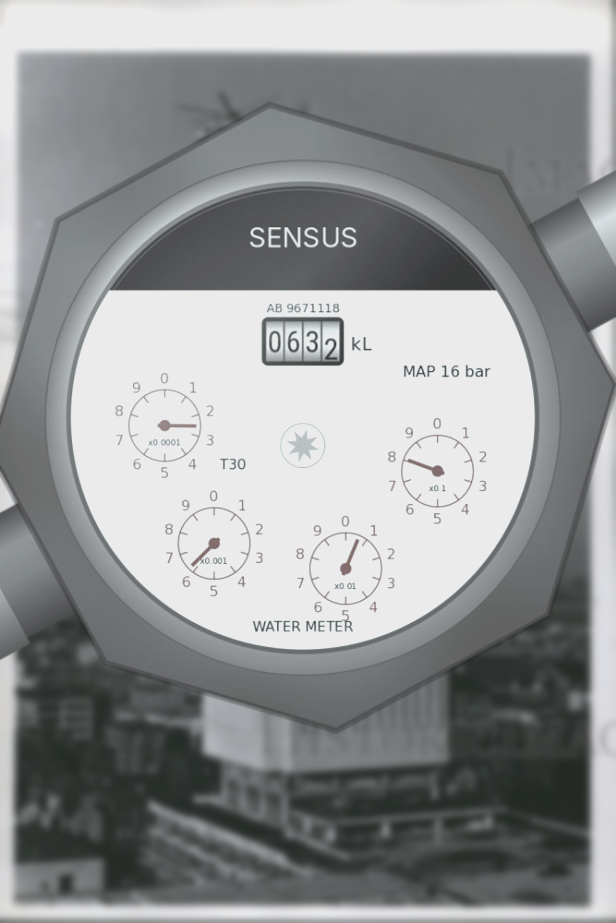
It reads 631.8062,kL
